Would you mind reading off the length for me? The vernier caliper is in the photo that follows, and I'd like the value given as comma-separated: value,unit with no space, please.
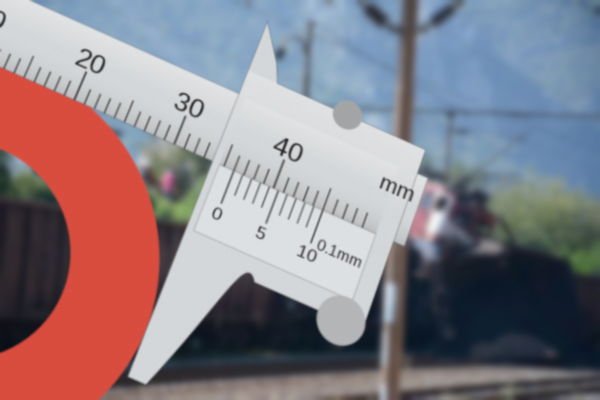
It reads 36.0,mm
